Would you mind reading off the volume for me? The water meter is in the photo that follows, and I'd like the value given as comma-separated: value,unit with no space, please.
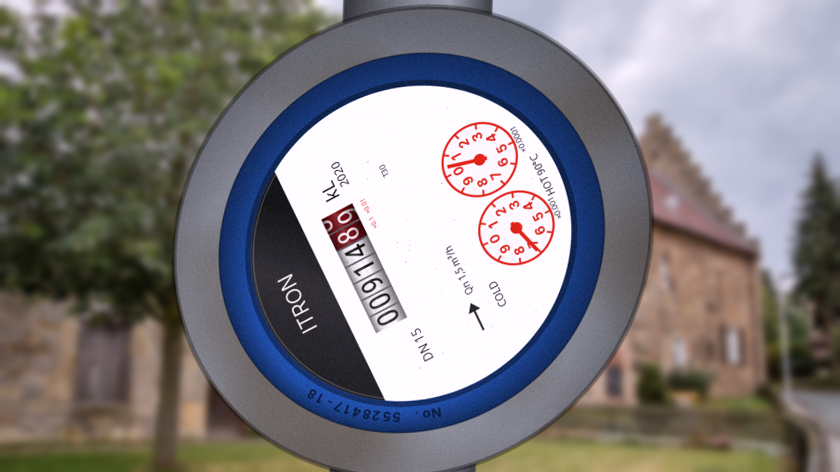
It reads 914.8870,kL
